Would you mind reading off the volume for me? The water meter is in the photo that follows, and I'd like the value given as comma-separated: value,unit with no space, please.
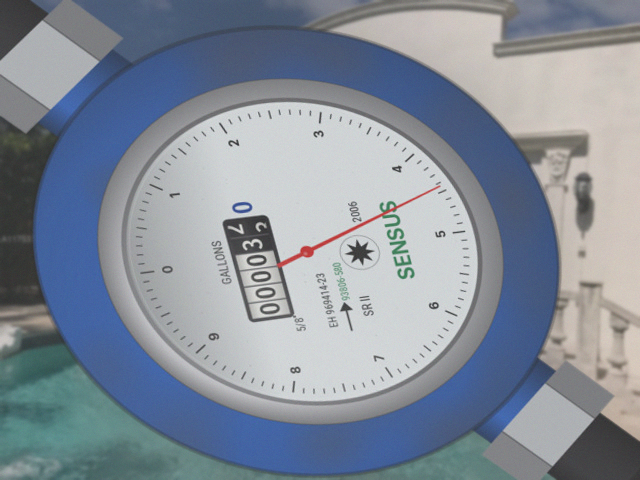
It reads 324.4,gal
